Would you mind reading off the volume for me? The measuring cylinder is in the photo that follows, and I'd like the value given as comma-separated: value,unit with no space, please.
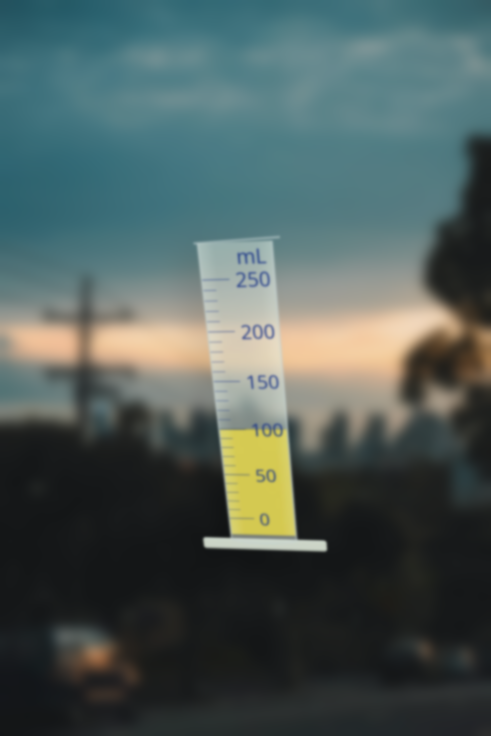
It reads 100,mL
